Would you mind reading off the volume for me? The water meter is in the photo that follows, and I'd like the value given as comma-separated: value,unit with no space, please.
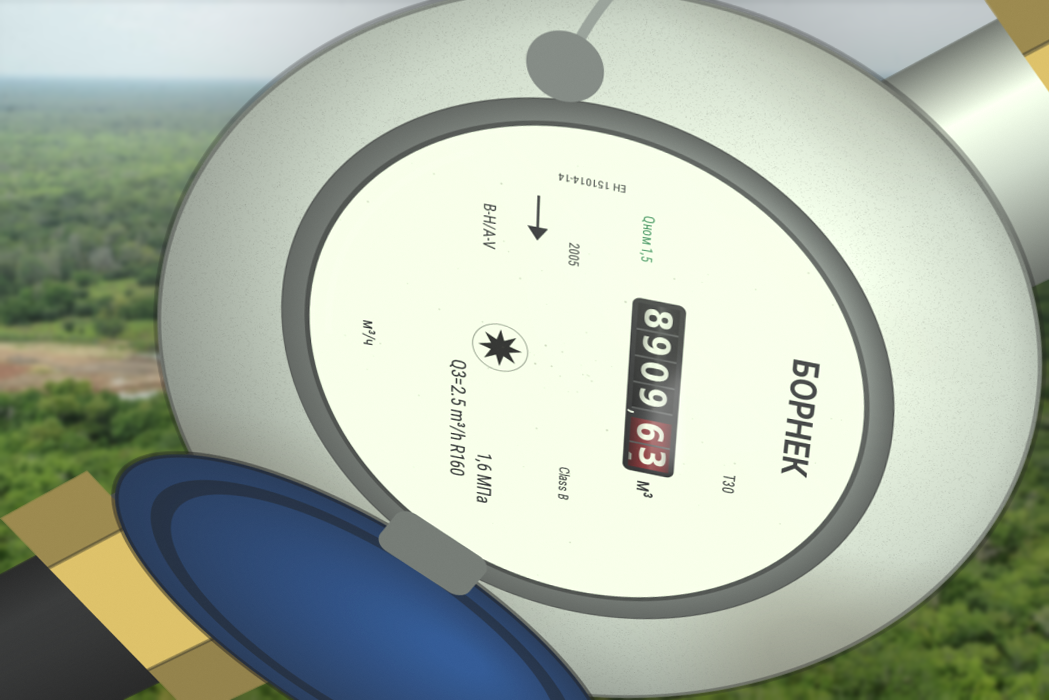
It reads 8909.63,m³
